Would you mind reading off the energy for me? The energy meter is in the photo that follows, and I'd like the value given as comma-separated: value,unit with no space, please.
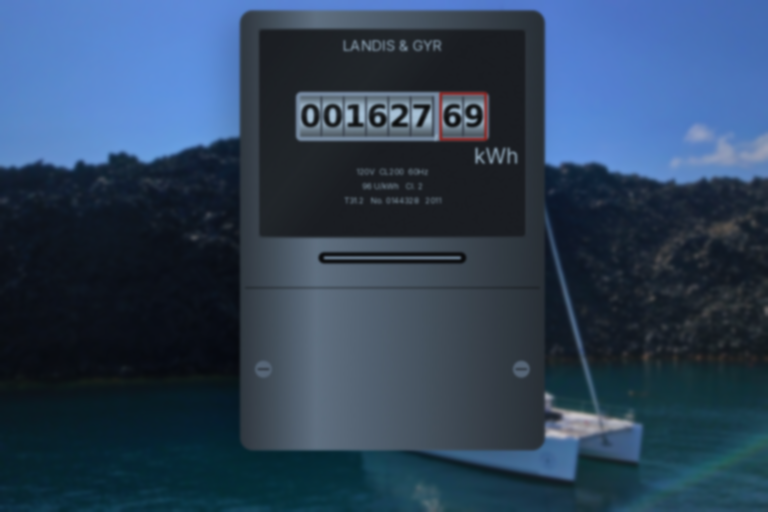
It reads 1627.69,kWh
